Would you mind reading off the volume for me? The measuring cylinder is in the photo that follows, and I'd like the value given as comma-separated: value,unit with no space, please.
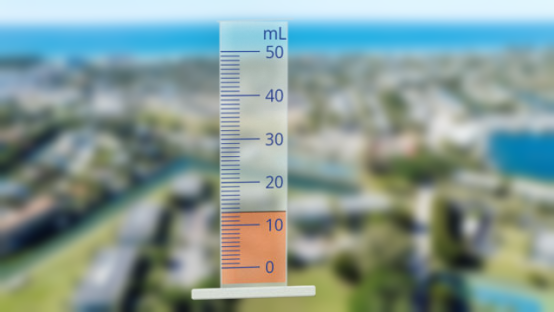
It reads 13,mL
